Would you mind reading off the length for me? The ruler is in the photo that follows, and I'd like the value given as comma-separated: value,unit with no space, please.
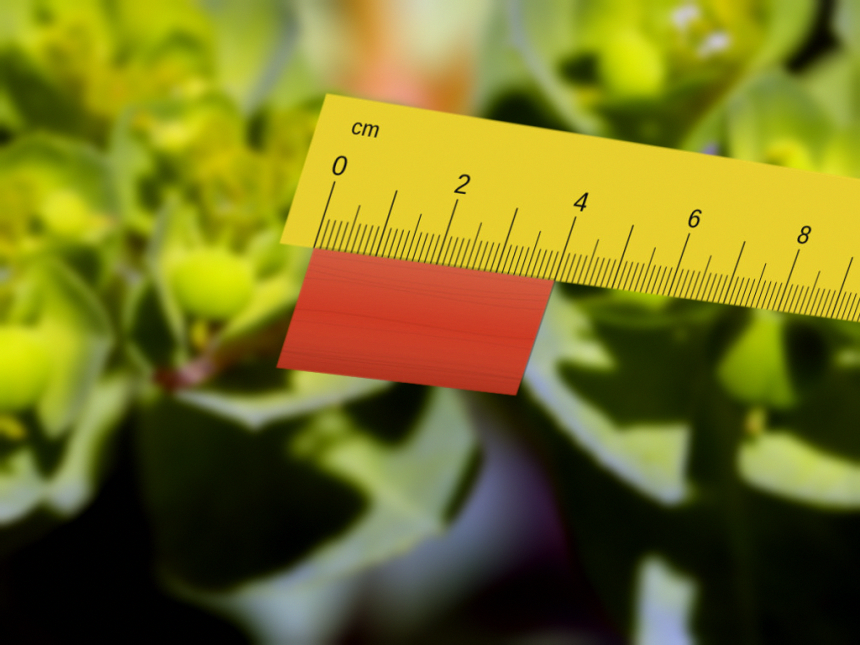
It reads 4,cm
